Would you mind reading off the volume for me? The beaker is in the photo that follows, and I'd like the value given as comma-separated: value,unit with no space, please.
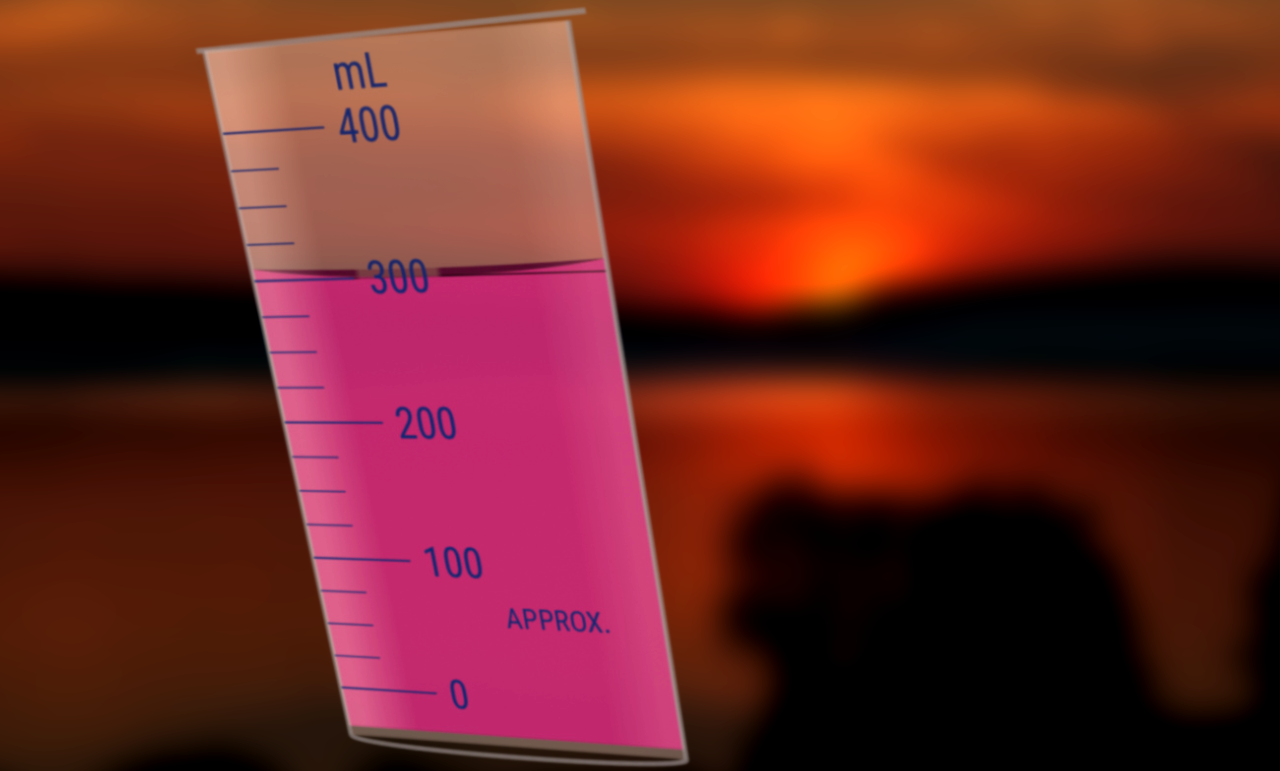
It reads 300,mL
